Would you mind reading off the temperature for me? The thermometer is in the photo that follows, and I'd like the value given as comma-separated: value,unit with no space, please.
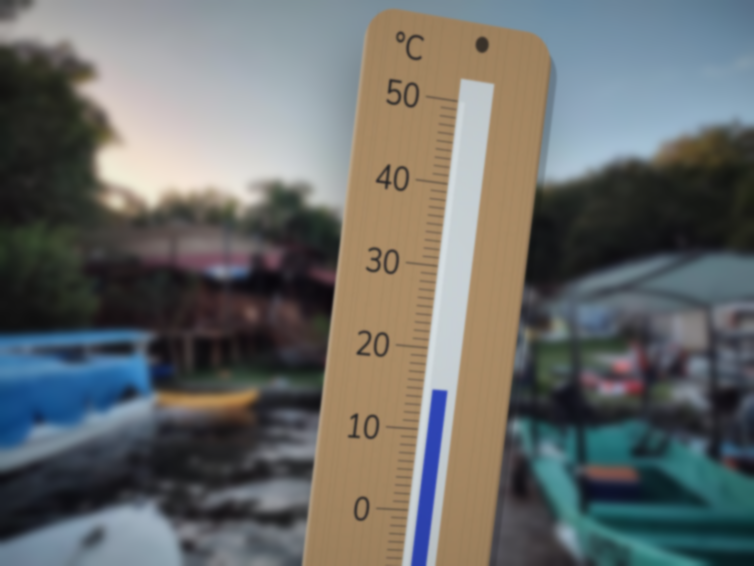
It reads 15,°C
